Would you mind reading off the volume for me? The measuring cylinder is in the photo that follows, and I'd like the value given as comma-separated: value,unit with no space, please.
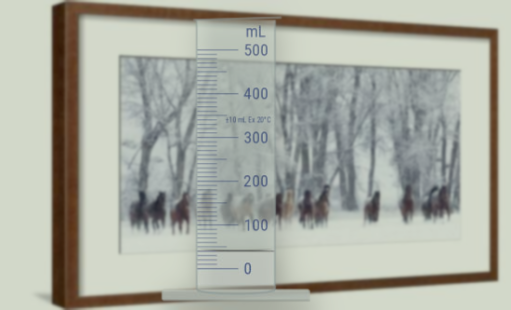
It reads 40,mL
